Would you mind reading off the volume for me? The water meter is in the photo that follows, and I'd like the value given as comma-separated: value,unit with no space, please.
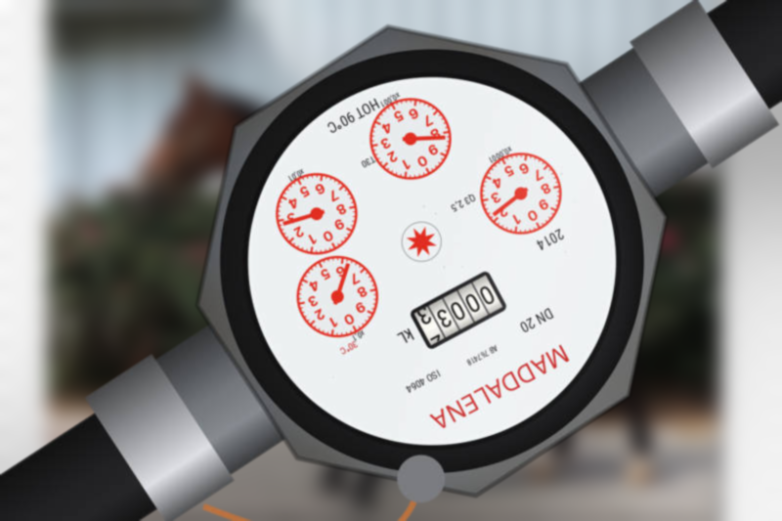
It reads 32.6282,kL
